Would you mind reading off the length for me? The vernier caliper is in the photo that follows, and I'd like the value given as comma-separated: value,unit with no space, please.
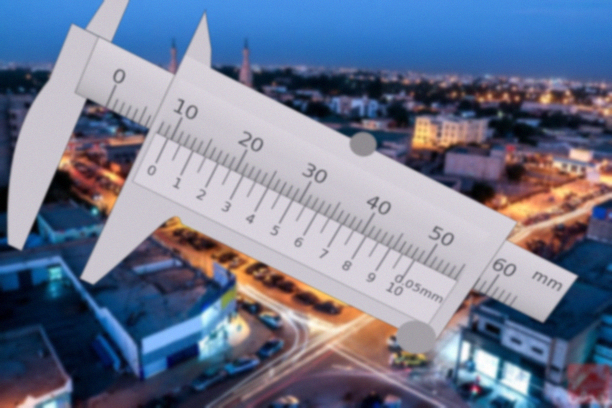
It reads 9.5,mm
